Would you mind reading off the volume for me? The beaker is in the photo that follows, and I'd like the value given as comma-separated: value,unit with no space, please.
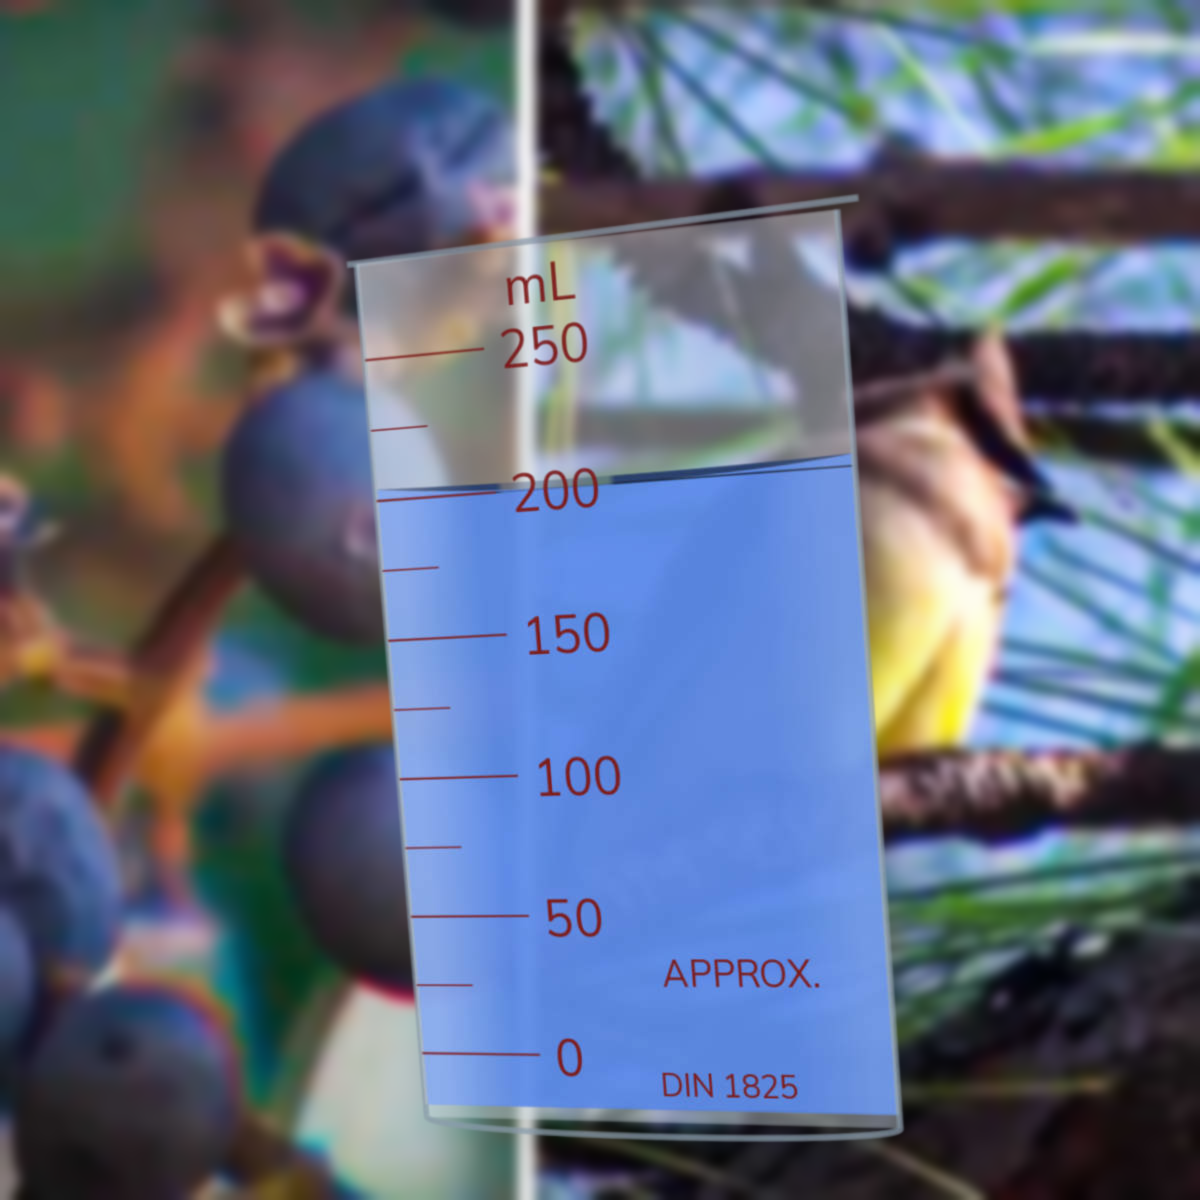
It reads 200,mL
